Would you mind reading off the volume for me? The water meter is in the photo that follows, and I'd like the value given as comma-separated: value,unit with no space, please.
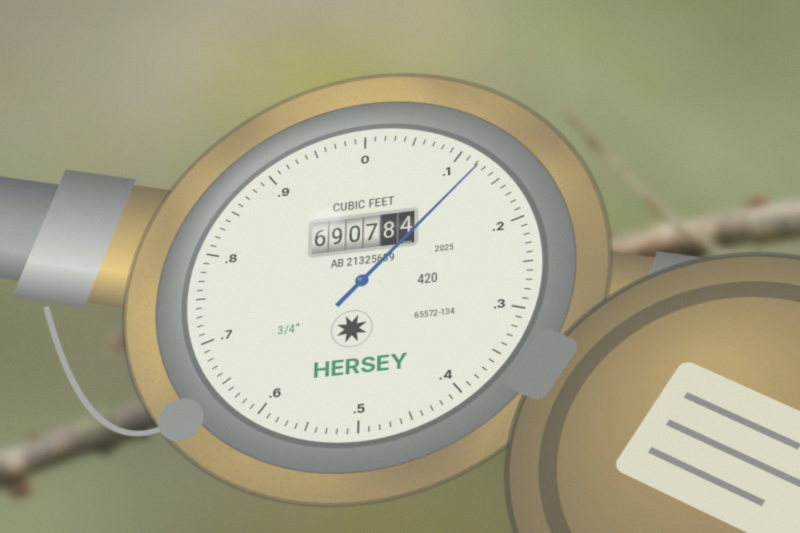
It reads 690784.12,ft³
